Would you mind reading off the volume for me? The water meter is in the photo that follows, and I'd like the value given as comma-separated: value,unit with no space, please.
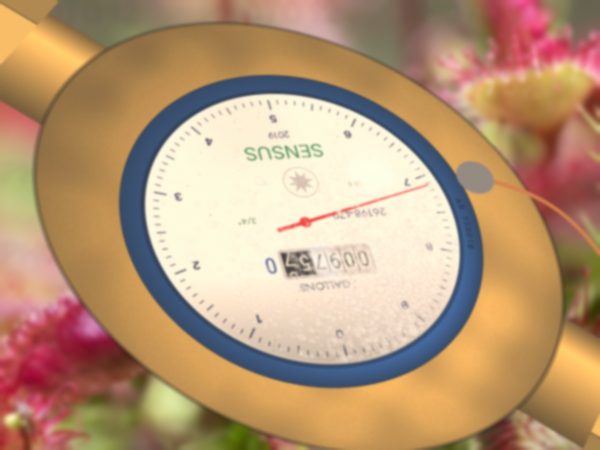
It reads 97567.1,gal
